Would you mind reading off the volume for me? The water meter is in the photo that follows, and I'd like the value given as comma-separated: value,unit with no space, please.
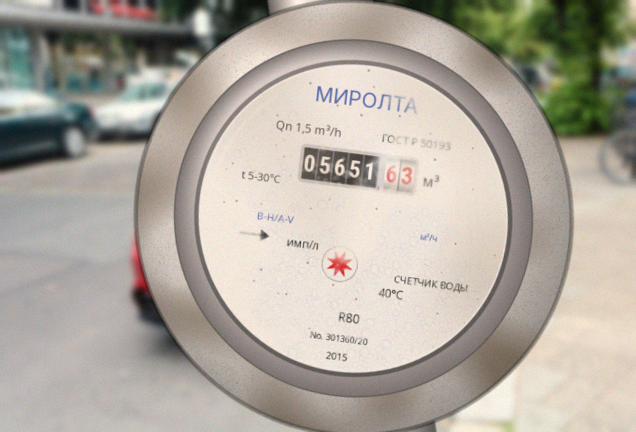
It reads 5651.63,m³
